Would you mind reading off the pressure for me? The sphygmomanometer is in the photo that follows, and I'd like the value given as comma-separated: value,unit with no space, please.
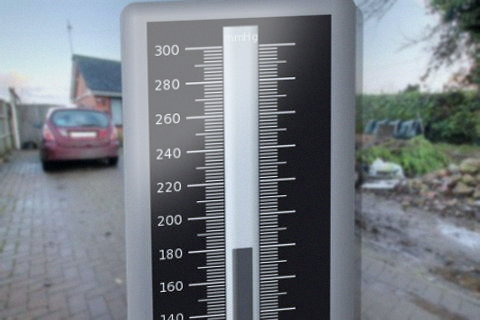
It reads 180,mmHg
